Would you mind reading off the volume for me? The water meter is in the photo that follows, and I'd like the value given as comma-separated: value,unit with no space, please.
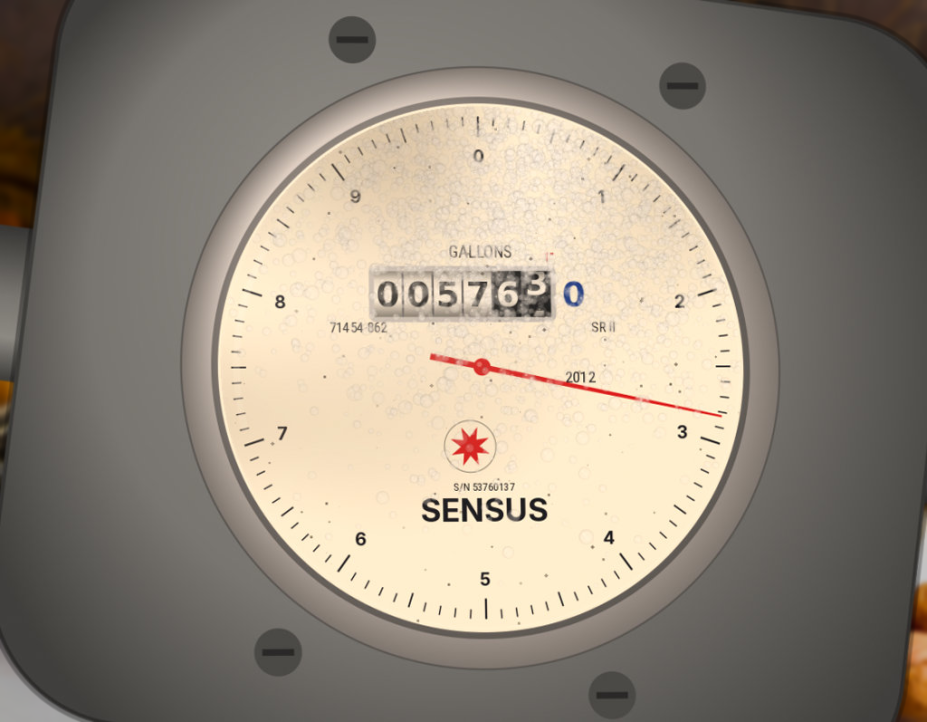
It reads 57632.8,gal
